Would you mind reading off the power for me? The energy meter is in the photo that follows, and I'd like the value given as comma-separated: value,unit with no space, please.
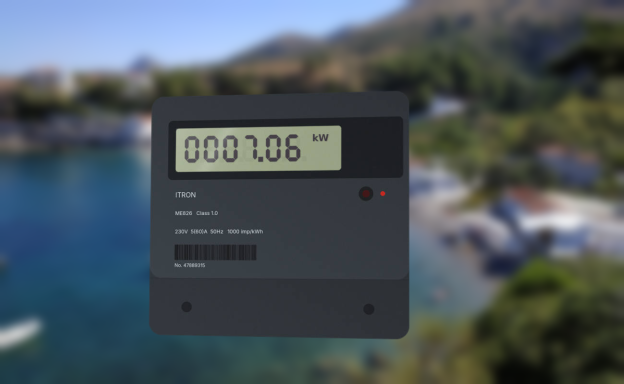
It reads 7.06,kW
